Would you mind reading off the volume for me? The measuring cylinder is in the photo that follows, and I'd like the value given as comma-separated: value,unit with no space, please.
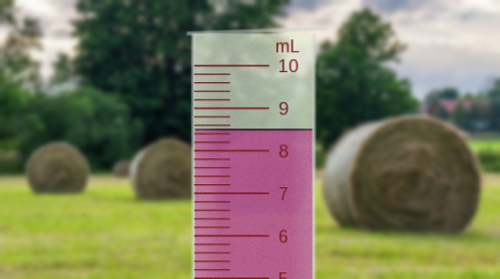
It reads 8.5,mL
